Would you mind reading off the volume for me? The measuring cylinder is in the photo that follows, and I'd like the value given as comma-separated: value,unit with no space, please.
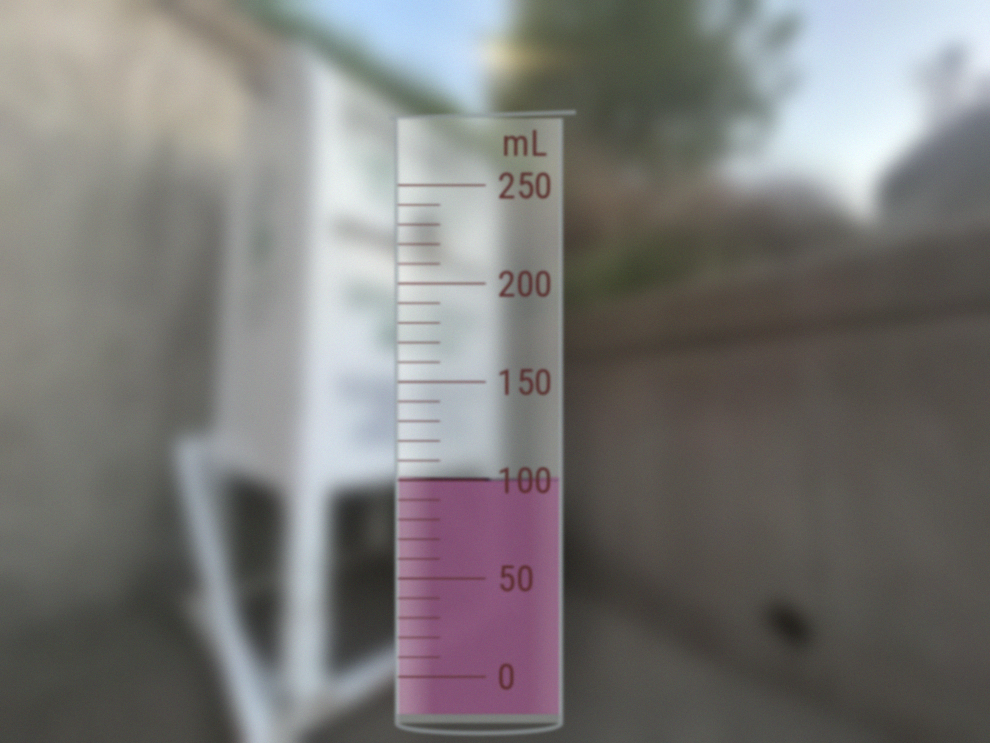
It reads 100,mL
